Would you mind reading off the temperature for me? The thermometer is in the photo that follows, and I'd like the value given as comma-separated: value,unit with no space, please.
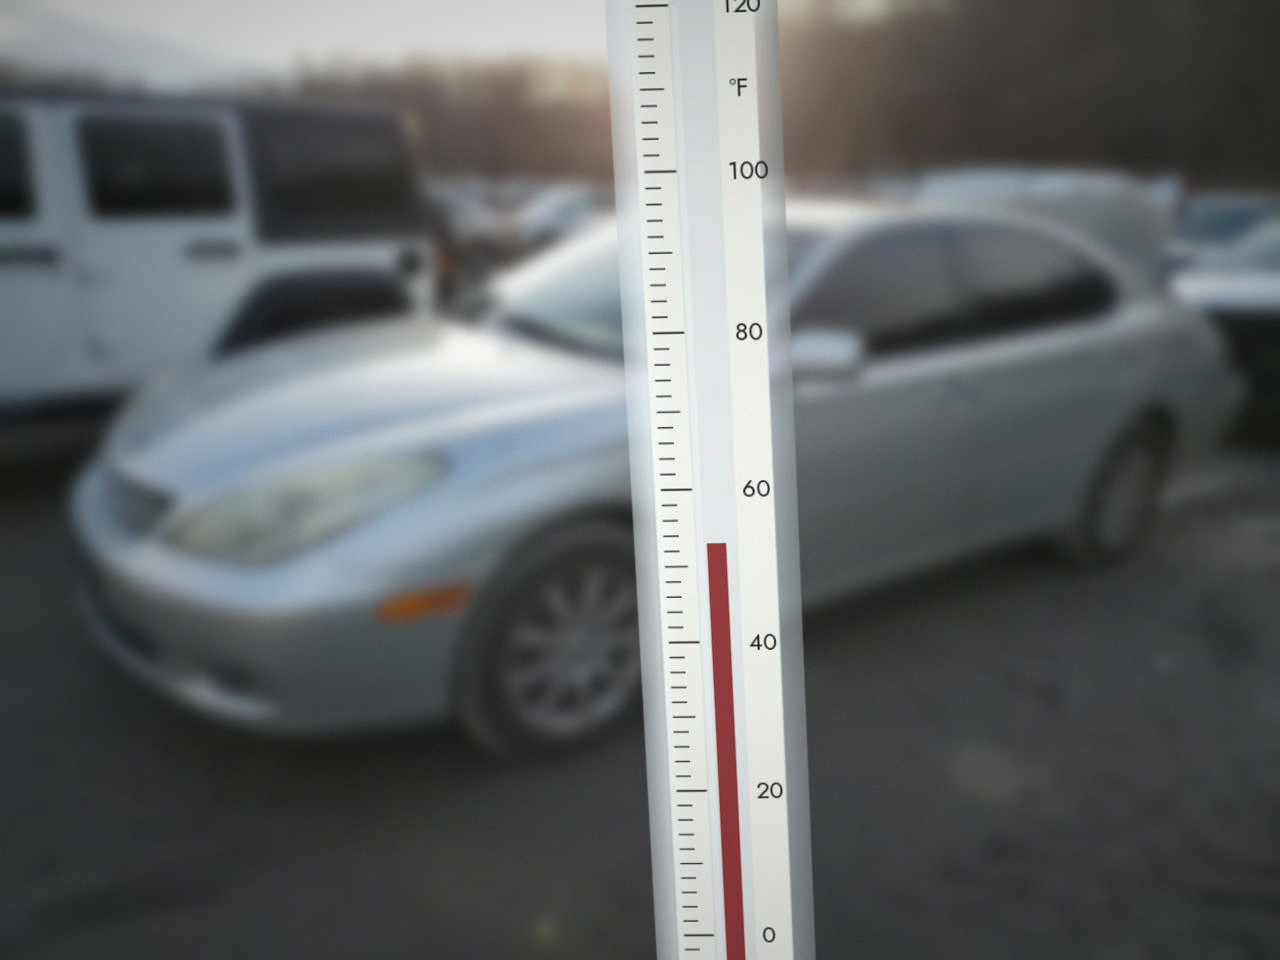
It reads 53,°F
